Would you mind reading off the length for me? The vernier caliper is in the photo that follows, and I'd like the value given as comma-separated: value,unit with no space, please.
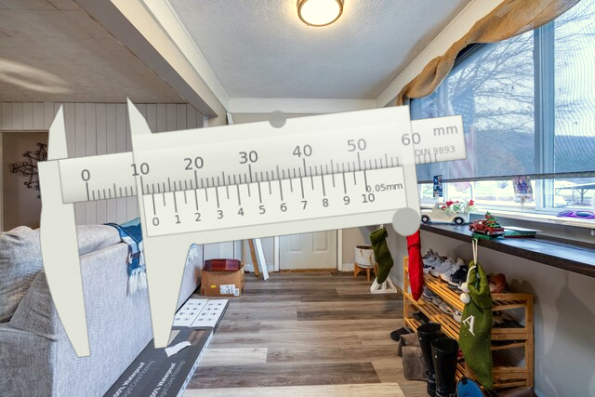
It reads 11.8,mm
